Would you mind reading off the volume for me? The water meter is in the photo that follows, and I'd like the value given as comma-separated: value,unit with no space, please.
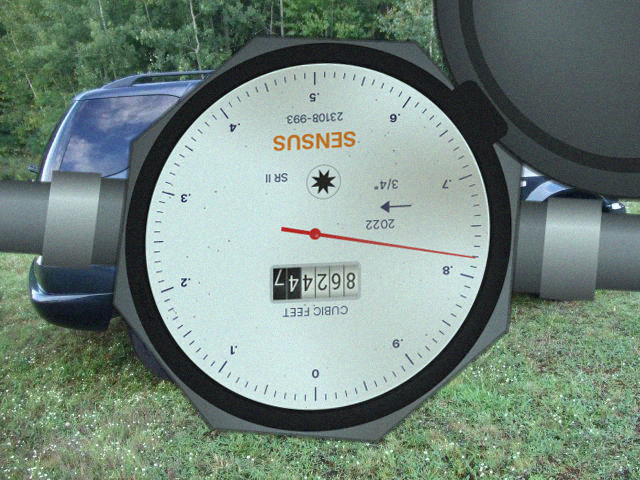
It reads 862446.78,ft³
